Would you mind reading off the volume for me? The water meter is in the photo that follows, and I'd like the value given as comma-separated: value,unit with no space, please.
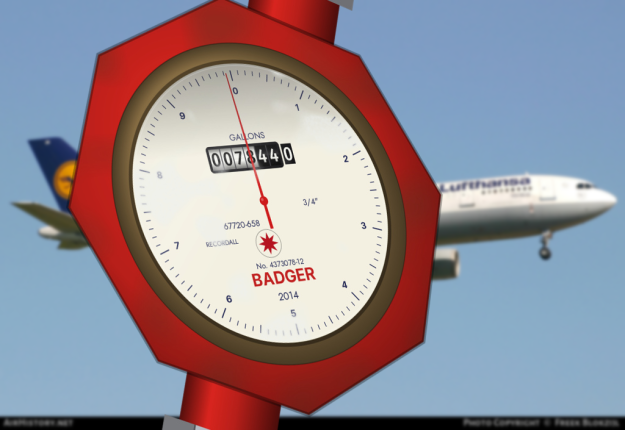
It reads 78439.9,gal
